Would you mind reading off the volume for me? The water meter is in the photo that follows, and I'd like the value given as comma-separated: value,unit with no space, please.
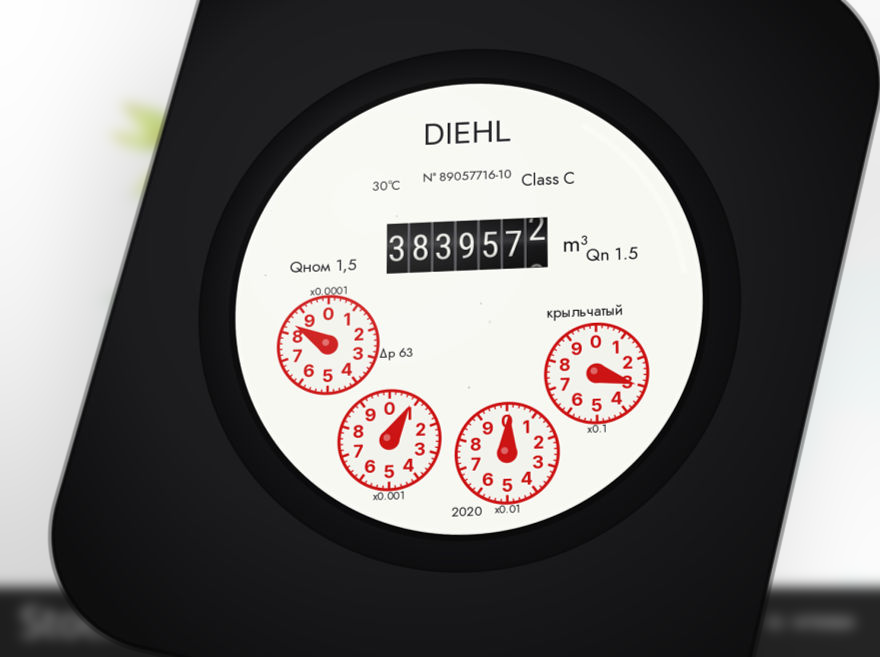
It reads 3839572.3008,m³
